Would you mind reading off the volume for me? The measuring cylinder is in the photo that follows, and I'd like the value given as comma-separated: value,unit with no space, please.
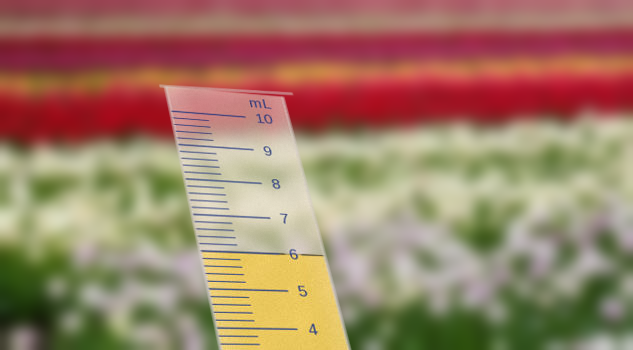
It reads 6,mL
